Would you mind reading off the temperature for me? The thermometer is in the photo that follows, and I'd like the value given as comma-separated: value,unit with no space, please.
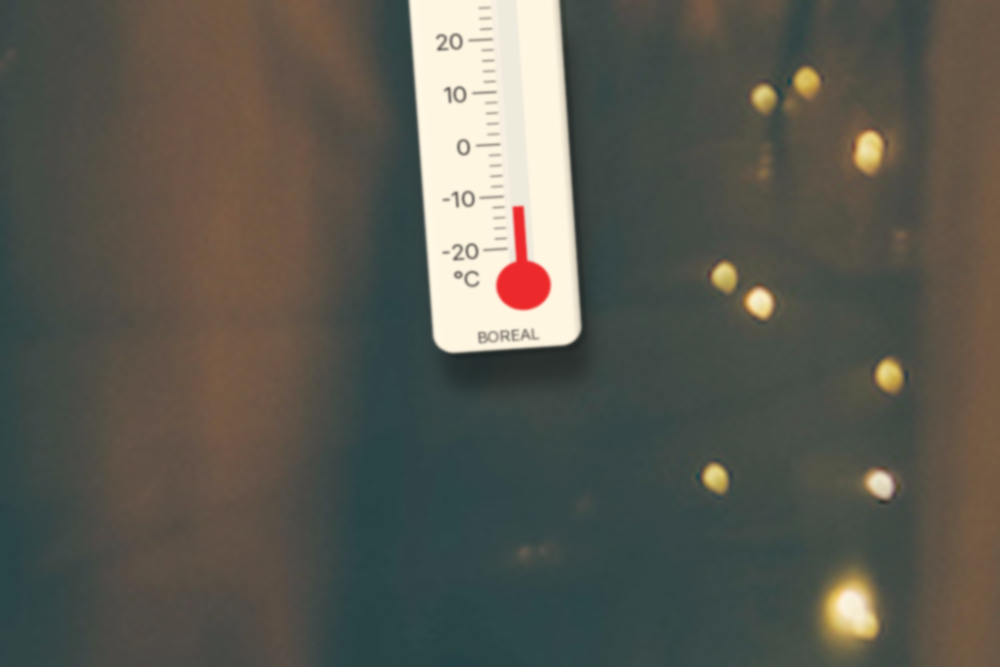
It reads -12,°C
